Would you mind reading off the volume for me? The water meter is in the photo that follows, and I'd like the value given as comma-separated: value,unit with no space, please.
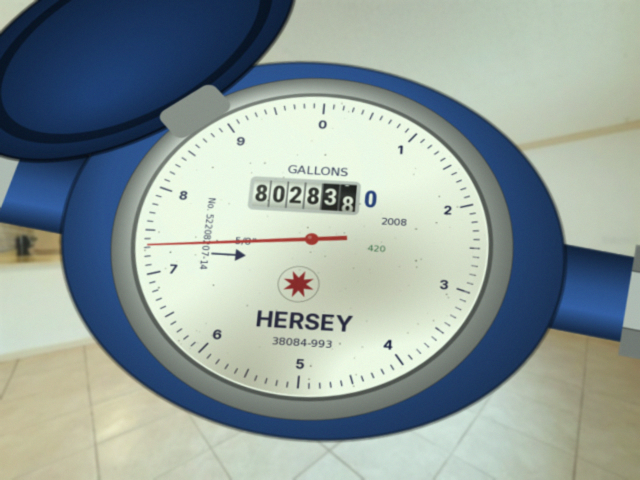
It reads 8028377.3,gal
